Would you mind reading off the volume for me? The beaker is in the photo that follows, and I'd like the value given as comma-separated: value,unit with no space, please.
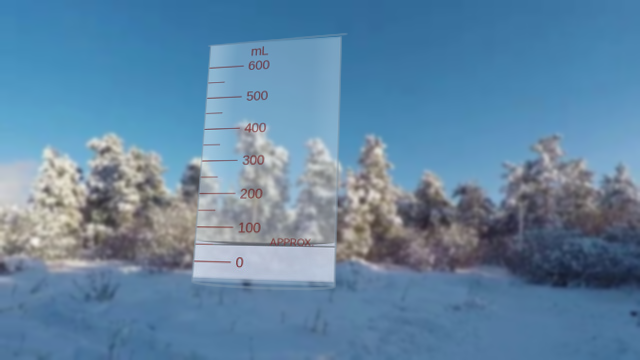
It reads 50,mL
